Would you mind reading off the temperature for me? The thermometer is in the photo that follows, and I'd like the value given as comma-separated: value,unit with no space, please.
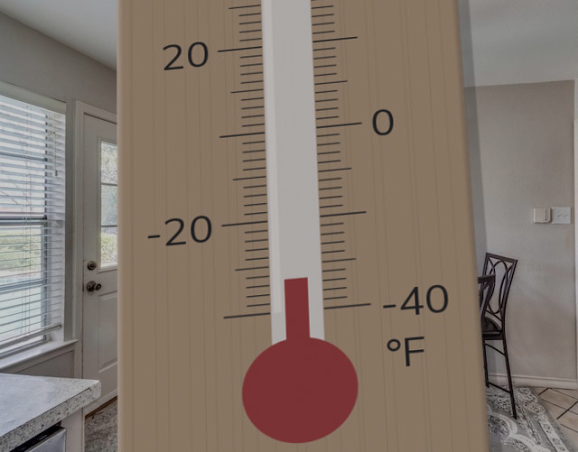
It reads -33,°F
